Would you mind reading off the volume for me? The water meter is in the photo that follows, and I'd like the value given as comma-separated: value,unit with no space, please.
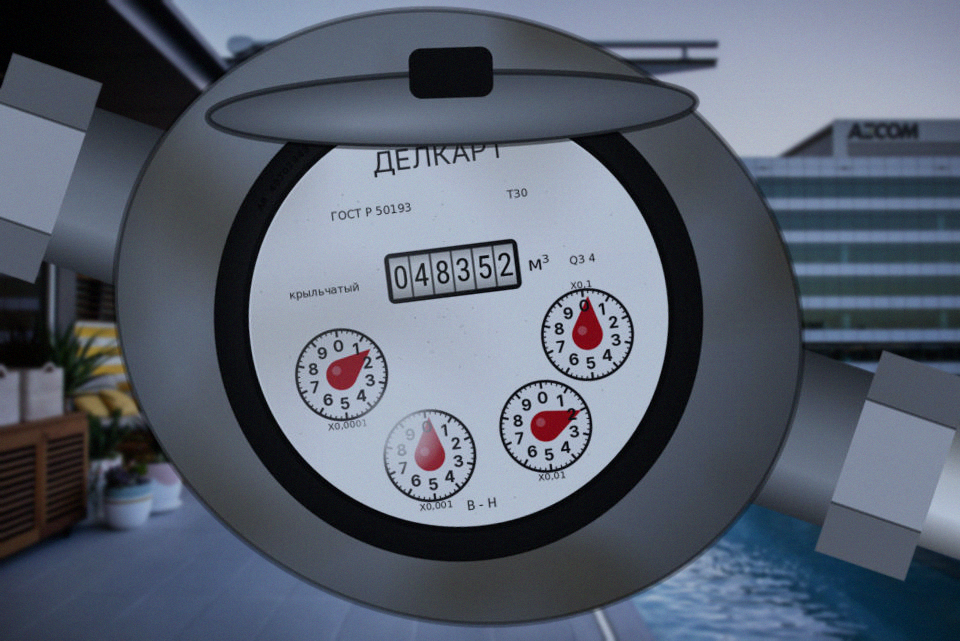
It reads 48352.0201,m³
